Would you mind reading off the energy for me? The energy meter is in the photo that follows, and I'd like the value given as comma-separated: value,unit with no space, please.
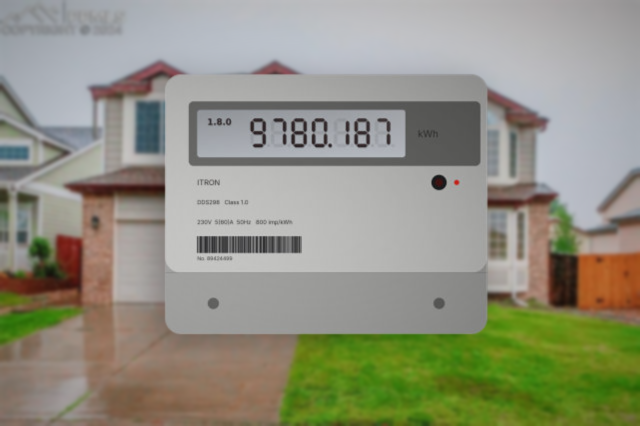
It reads 9780.187,kWh
